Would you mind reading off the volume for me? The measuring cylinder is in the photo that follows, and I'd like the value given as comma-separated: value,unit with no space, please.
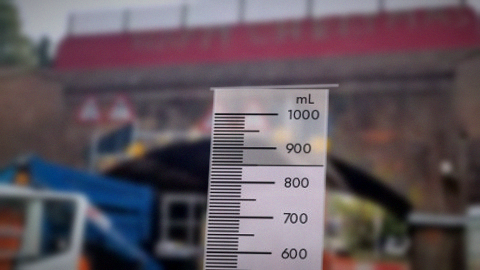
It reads 850,mL
